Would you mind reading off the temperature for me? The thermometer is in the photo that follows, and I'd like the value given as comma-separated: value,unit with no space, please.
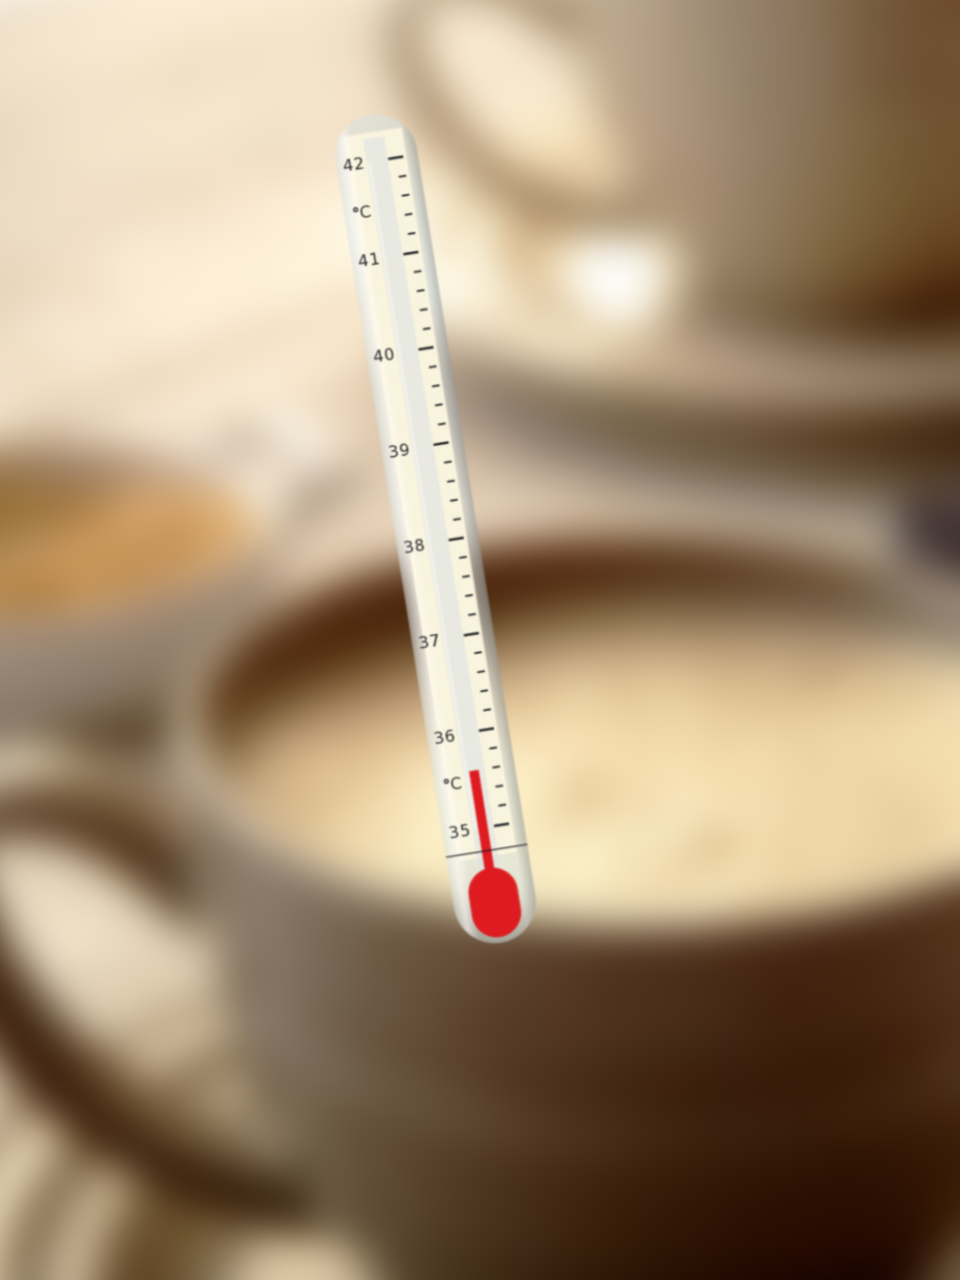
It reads 35.6,°C
